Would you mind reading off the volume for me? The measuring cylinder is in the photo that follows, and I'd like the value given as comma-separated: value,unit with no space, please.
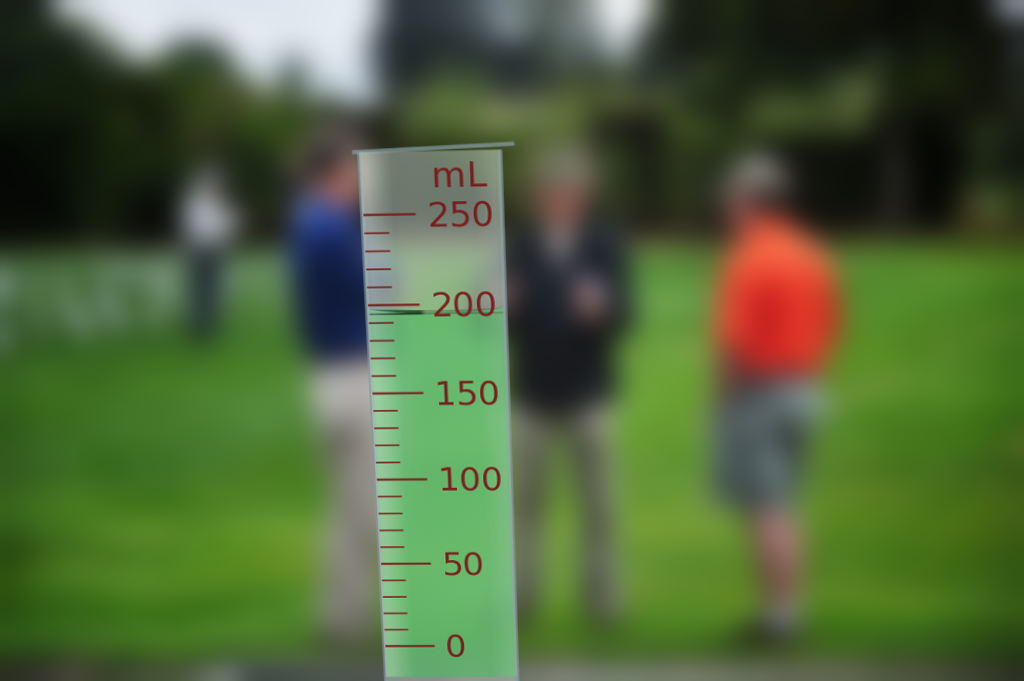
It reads 195,mL
